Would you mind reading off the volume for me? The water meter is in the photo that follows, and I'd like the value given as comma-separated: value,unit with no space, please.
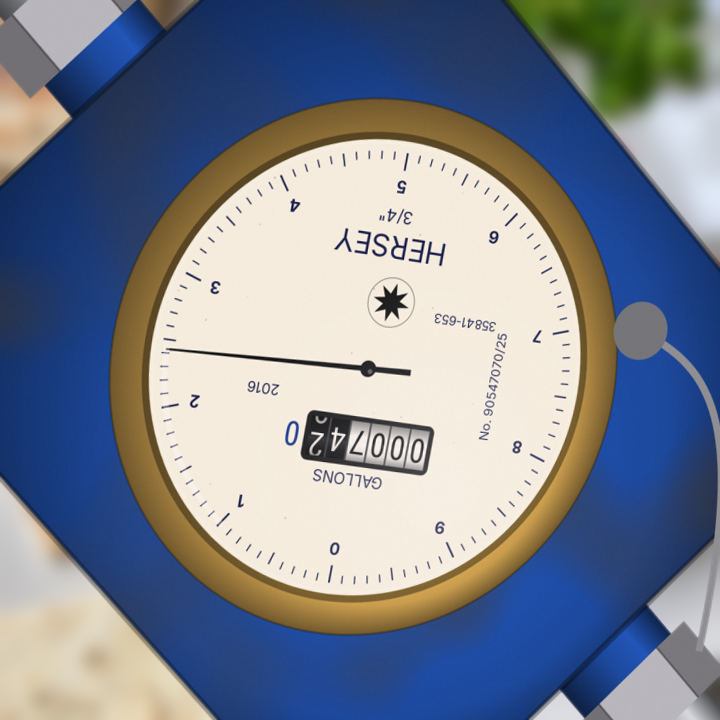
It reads 7422.4,gal
